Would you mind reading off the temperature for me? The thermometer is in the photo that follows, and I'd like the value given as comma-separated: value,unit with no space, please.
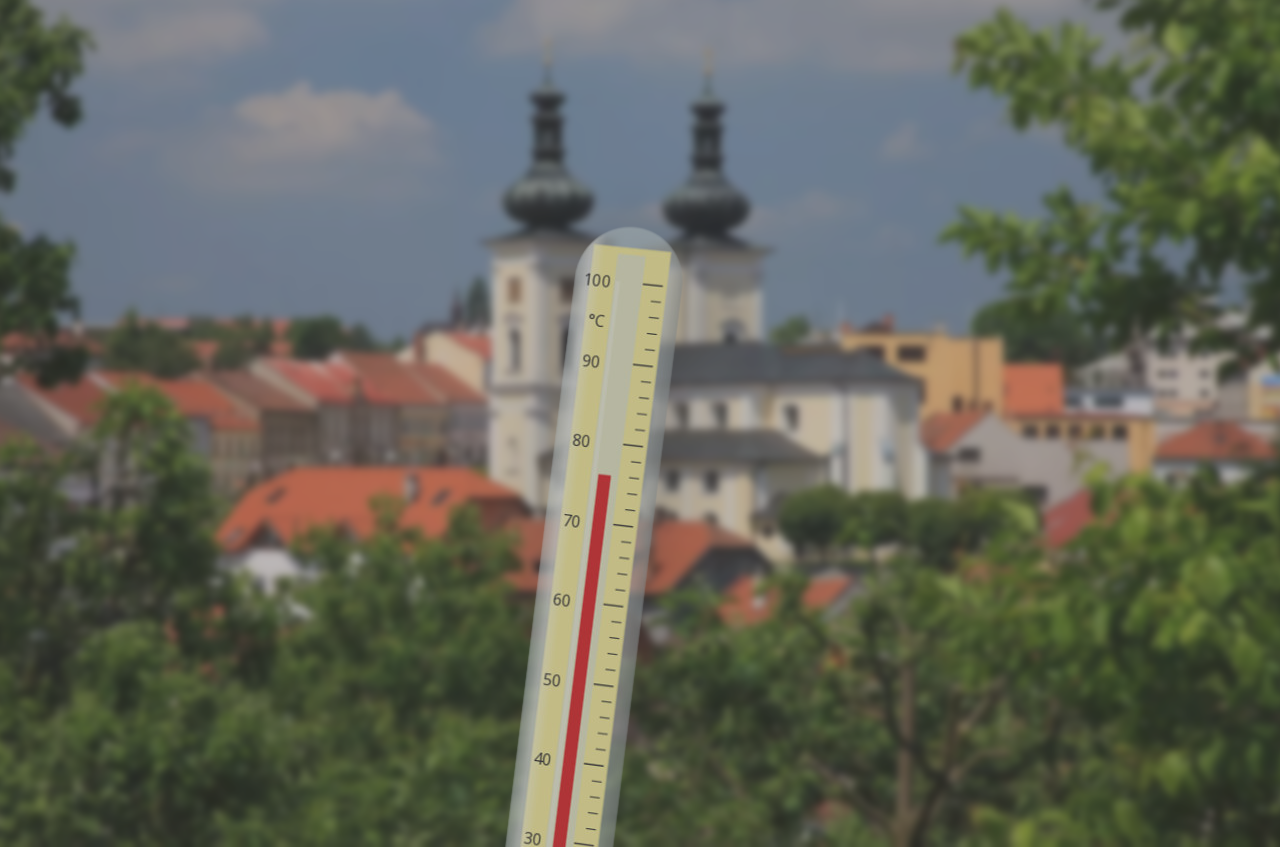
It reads 76,°C
